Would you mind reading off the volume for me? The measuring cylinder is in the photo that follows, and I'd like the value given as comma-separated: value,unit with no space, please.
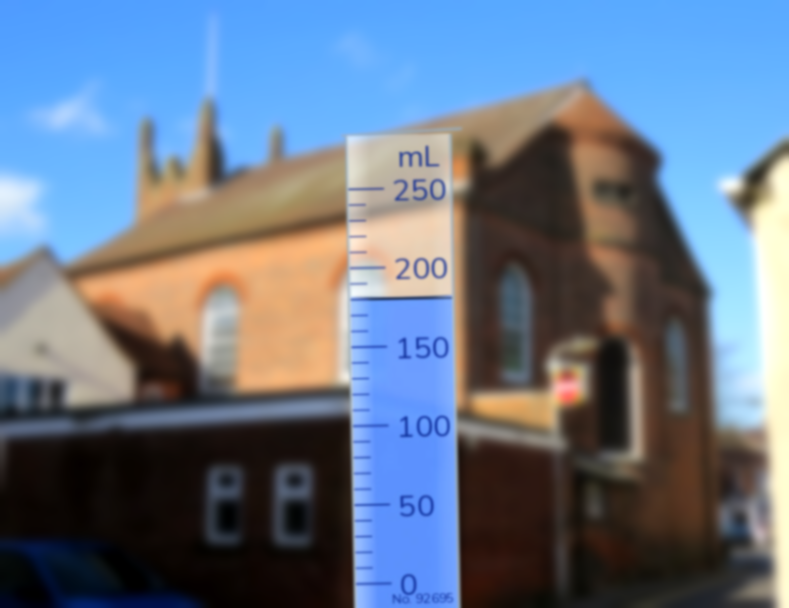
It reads 180,mL
